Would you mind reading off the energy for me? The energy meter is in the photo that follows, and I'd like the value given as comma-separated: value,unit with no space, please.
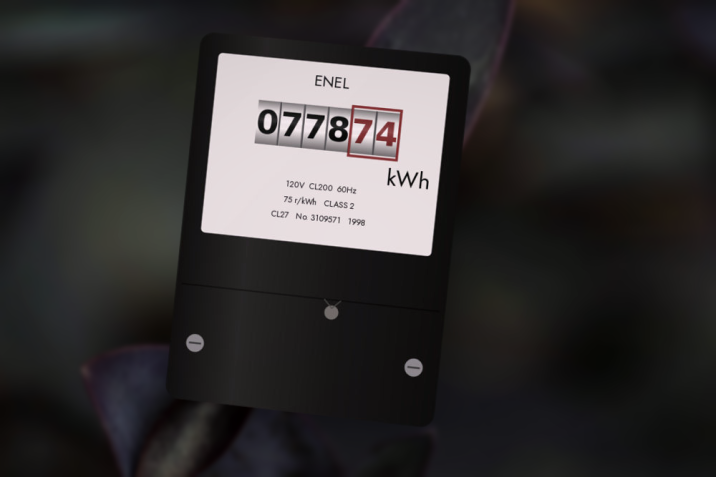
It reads 778.74,kWh
